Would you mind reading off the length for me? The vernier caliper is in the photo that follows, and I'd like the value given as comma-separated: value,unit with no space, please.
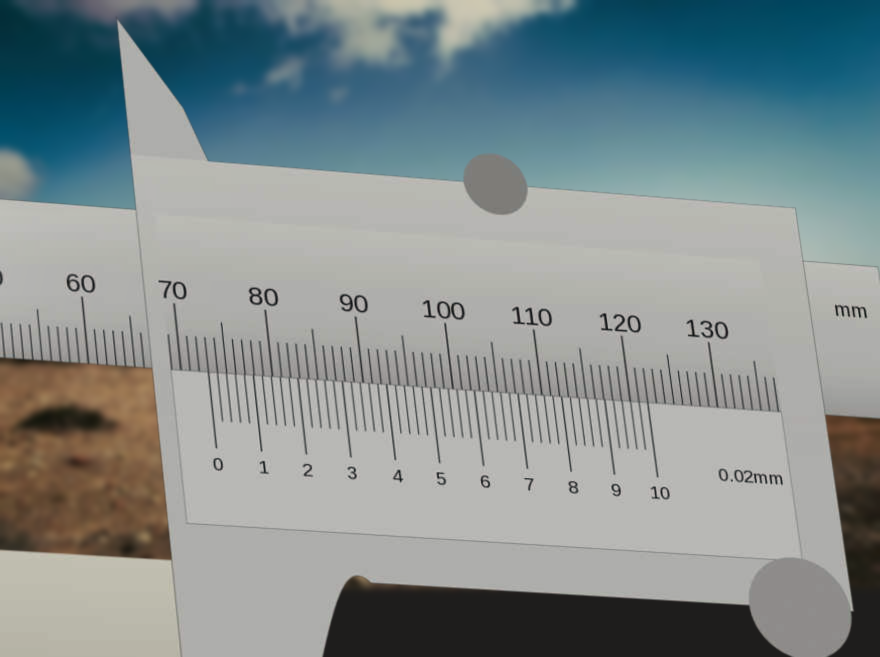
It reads 73.0,mm
